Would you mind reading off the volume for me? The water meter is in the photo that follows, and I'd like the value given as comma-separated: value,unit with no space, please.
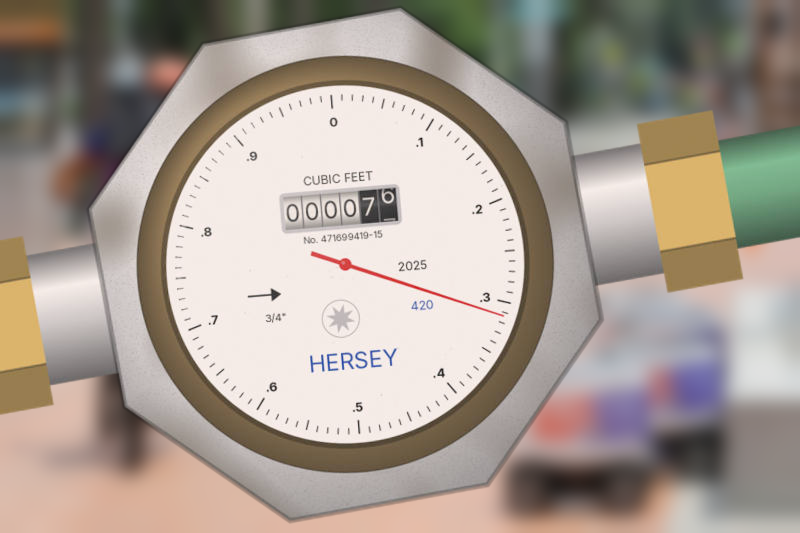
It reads 76.31,ft³
